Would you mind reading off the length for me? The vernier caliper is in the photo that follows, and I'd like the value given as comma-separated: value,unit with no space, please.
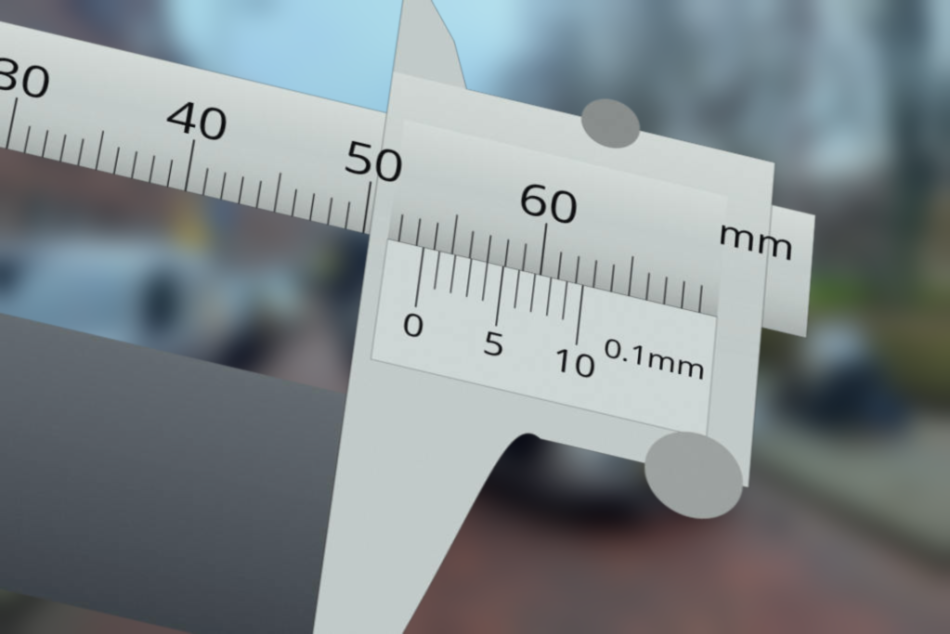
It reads 53.4,mm
